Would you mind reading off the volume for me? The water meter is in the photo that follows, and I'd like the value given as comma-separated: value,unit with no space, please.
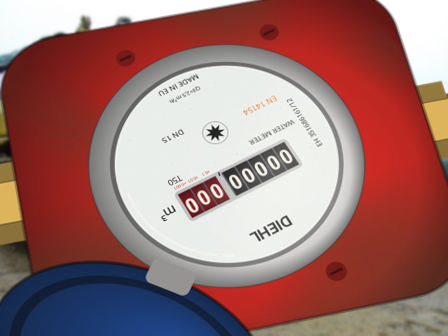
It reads 0.000,m³
